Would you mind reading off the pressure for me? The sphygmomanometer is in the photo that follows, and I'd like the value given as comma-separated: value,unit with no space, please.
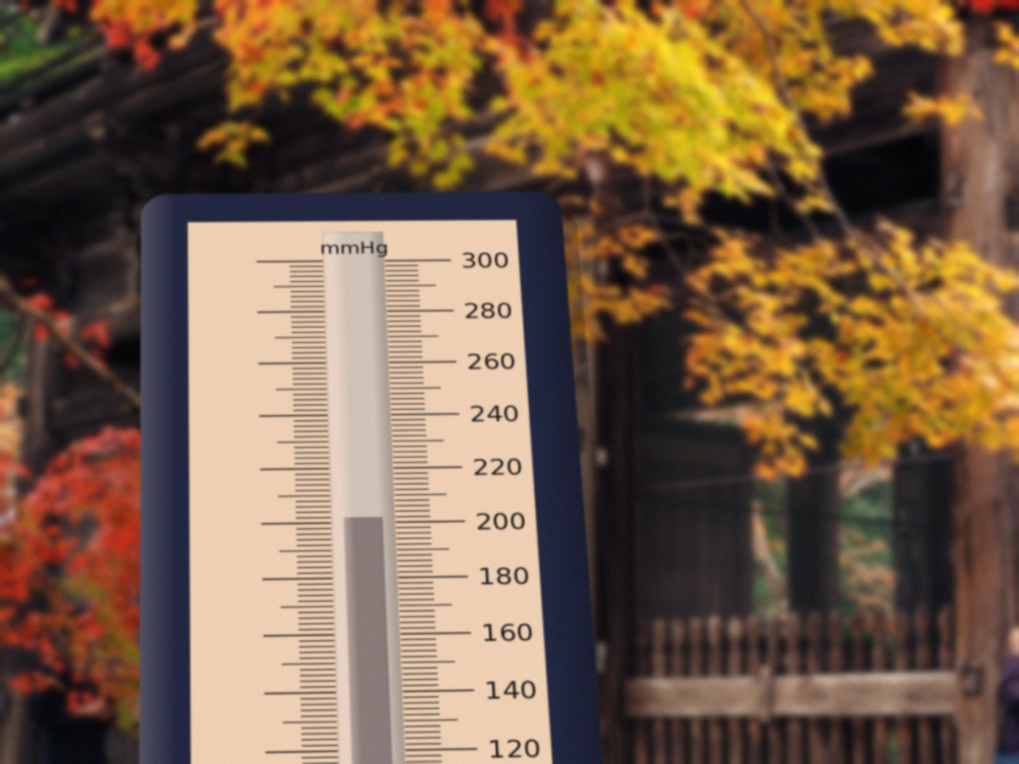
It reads 202,mmHg
